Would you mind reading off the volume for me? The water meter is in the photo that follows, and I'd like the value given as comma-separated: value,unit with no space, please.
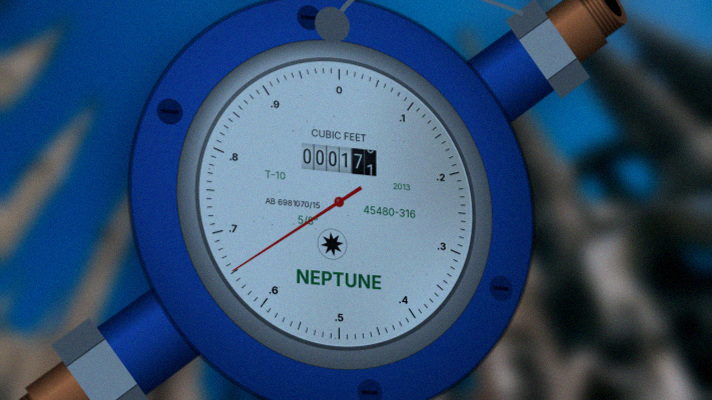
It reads 170.65,ft³
